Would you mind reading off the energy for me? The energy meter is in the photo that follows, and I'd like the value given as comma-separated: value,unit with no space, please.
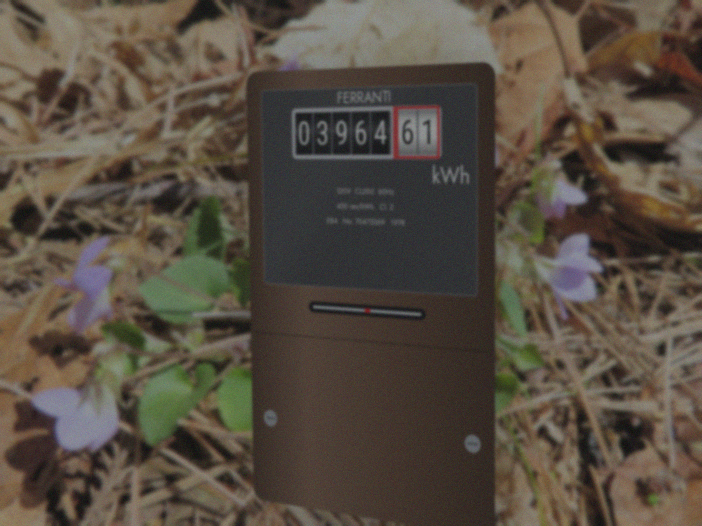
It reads 3964.61,kWh
